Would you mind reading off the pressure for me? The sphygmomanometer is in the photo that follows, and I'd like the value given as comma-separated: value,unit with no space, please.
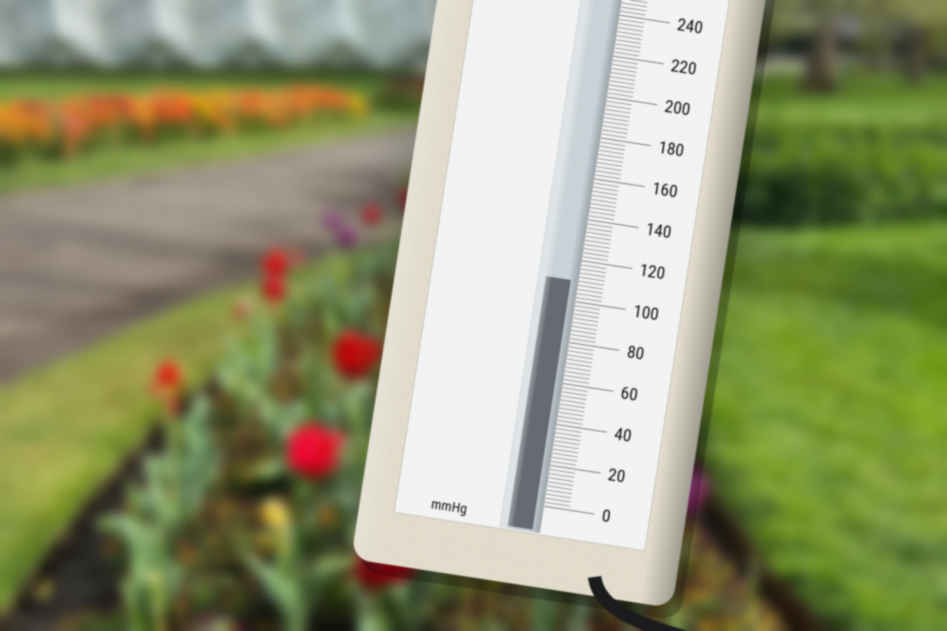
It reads 110,mmHg
